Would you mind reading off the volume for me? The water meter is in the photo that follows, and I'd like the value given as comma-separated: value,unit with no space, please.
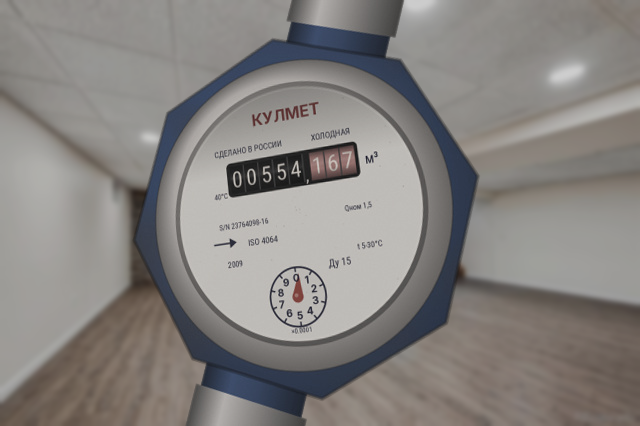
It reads 554.1670,m³
